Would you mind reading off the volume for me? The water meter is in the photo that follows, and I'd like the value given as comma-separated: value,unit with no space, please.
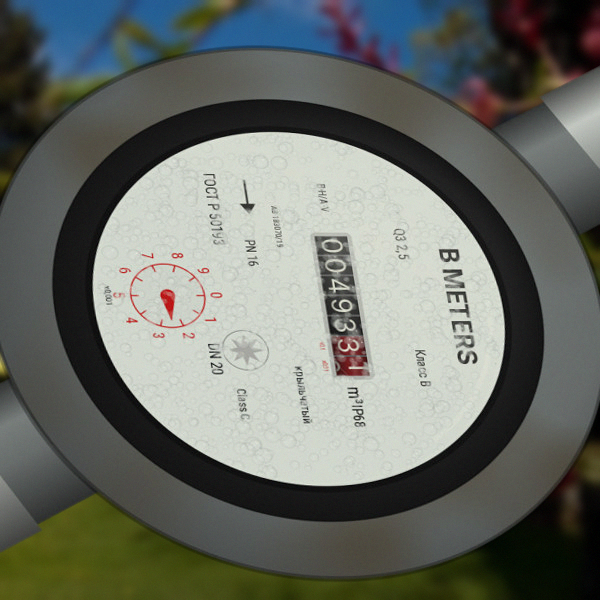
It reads 493.312,m³
